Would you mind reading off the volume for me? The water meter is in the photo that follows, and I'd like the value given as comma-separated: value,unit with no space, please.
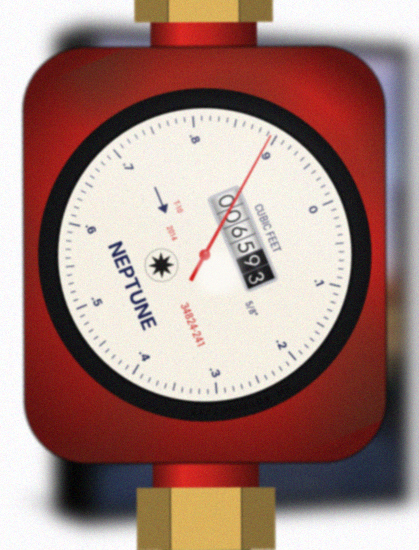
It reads 6592.89,ft³
